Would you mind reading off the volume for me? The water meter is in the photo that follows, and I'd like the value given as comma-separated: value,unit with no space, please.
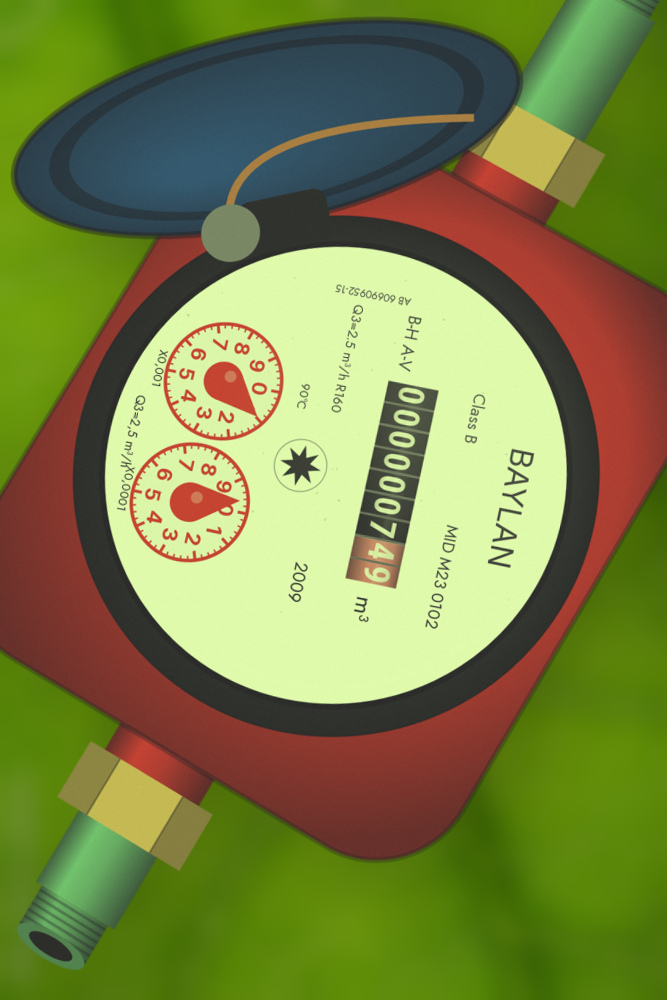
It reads 7.4909,m³
